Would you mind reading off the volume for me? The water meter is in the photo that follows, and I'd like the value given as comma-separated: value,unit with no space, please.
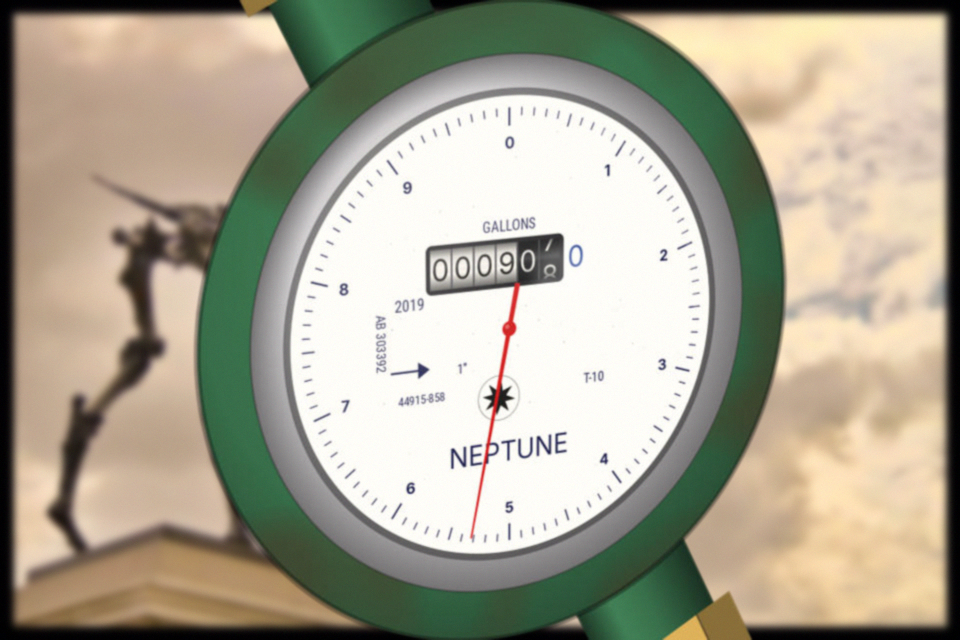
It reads 9075.3,gal
